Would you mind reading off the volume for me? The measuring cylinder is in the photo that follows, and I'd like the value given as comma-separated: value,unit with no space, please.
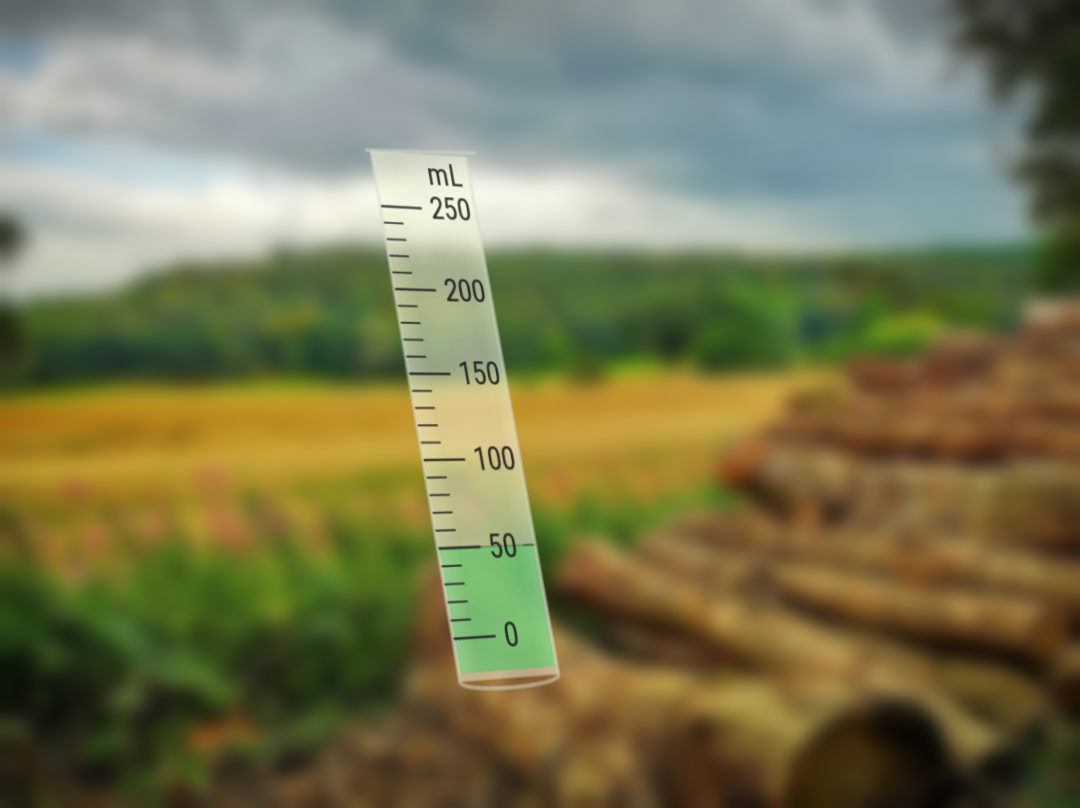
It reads 50,mL
